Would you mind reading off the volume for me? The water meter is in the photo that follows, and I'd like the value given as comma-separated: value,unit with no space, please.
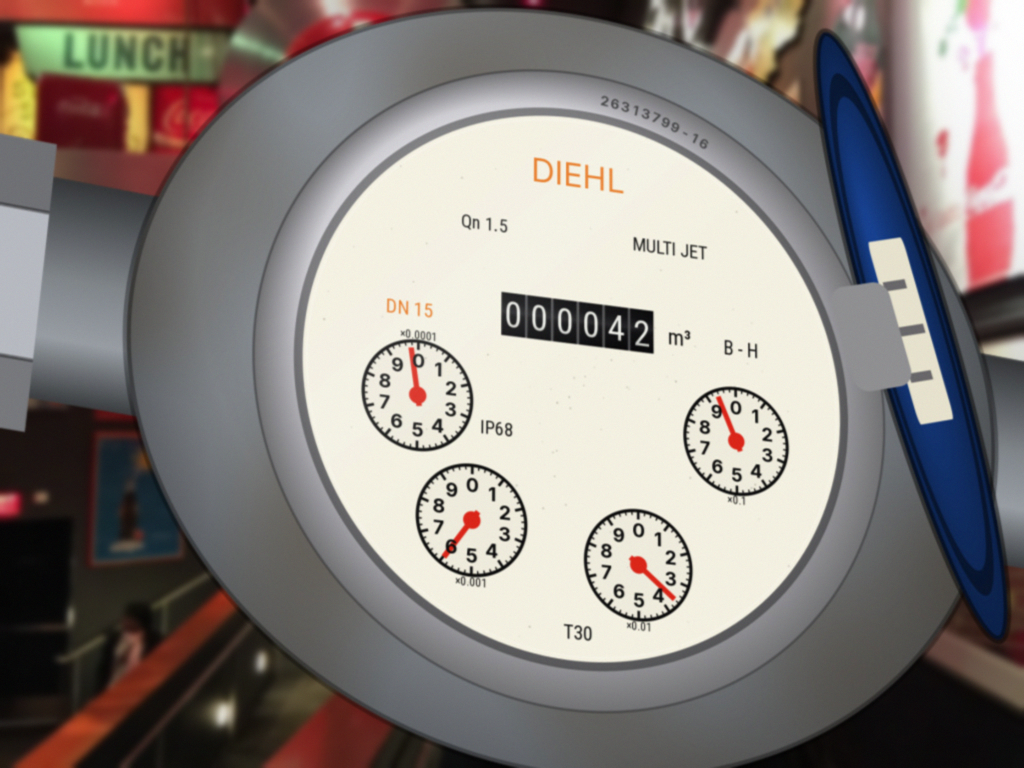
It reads 41.9359,m³
